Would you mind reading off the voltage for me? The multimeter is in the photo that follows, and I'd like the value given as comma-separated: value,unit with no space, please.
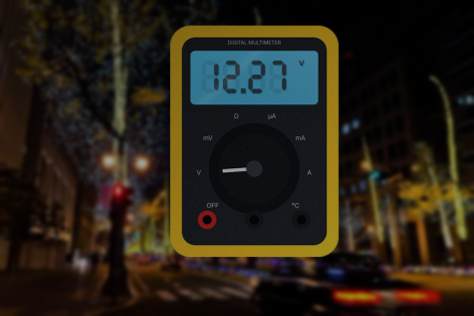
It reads 12.27,V
